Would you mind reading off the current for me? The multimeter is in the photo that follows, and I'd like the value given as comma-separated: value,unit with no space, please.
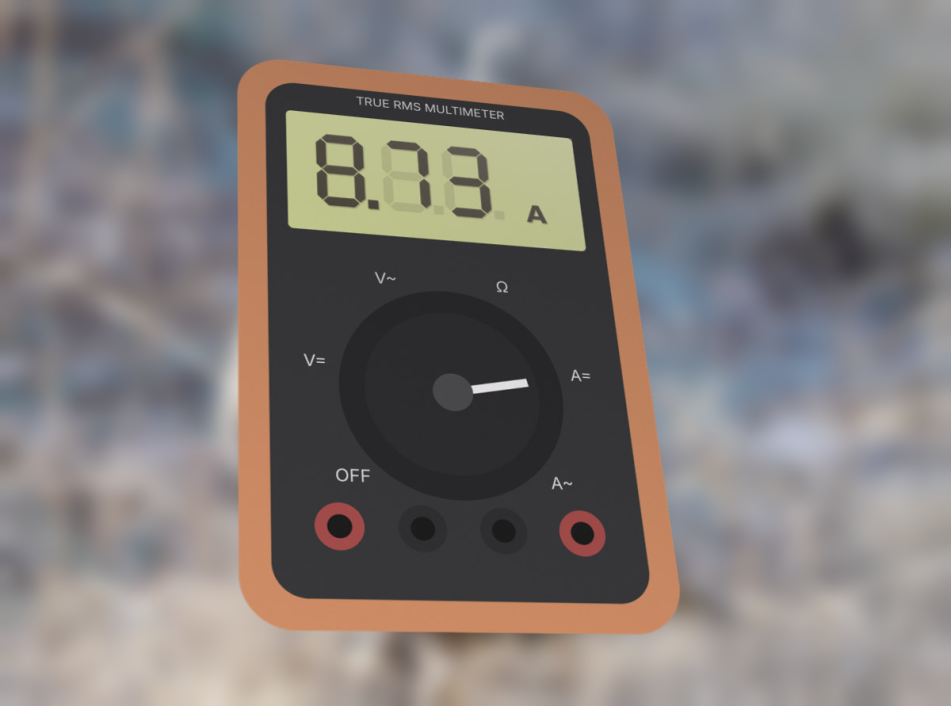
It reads 8.73,A
